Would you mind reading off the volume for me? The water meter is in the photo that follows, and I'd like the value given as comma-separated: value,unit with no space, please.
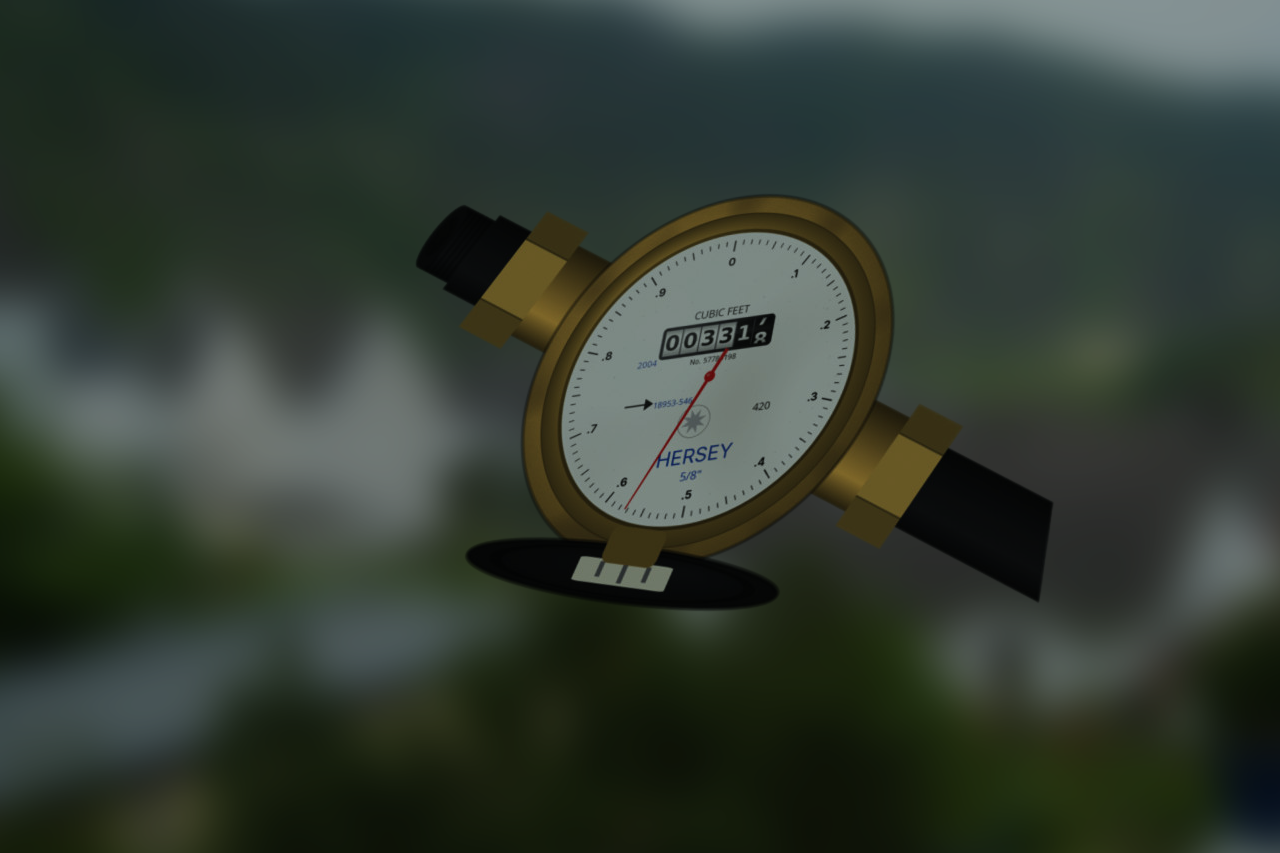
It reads 3317.57,ft³
